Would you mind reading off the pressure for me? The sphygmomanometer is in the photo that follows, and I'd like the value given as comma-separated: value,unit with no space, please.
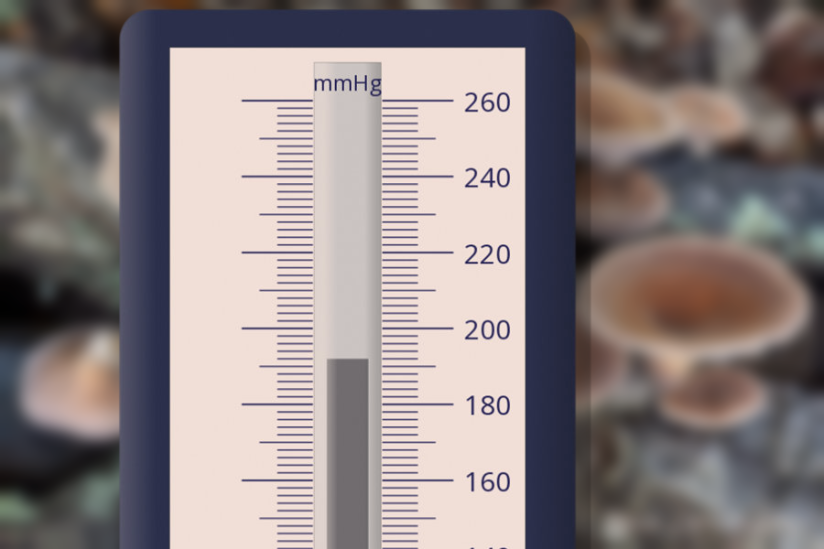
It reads 192,mmHg
